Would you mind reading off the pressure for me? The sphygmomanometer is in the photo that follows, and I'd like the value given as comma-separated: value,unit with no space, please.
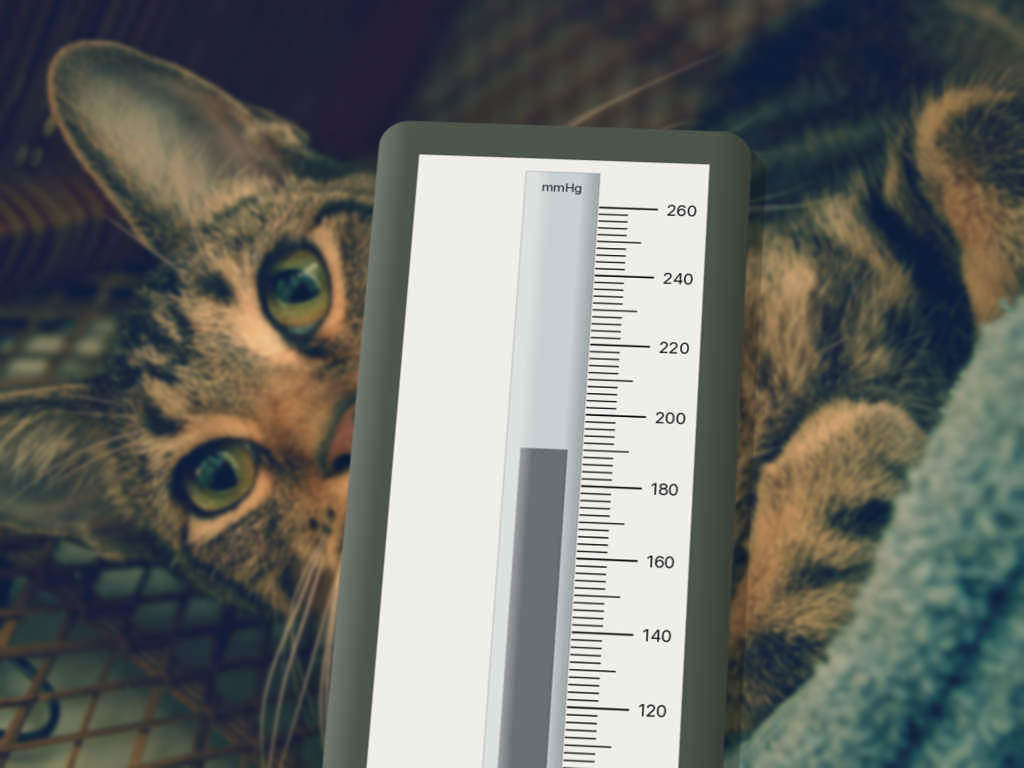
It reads 190,mmHg
